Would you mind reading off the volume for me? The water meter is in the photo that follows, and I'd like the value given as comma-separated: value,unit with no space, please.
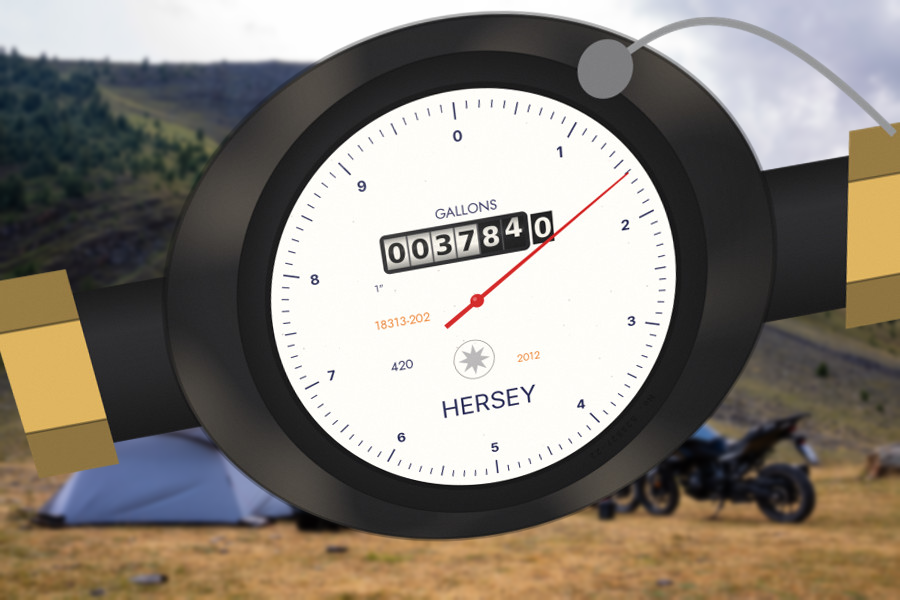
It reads 37841.6,gal
